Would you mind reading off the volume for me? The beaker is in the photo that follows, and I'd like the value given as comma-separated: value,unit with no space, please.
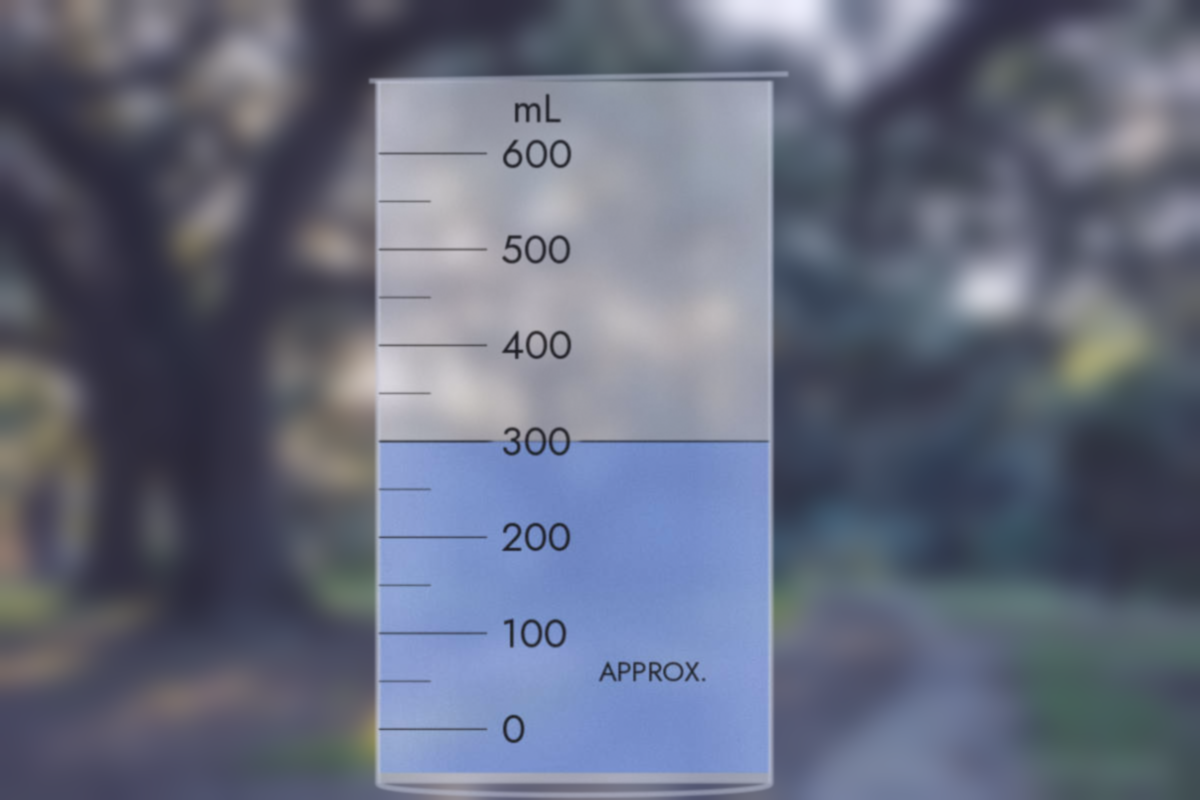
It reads 300,mL
